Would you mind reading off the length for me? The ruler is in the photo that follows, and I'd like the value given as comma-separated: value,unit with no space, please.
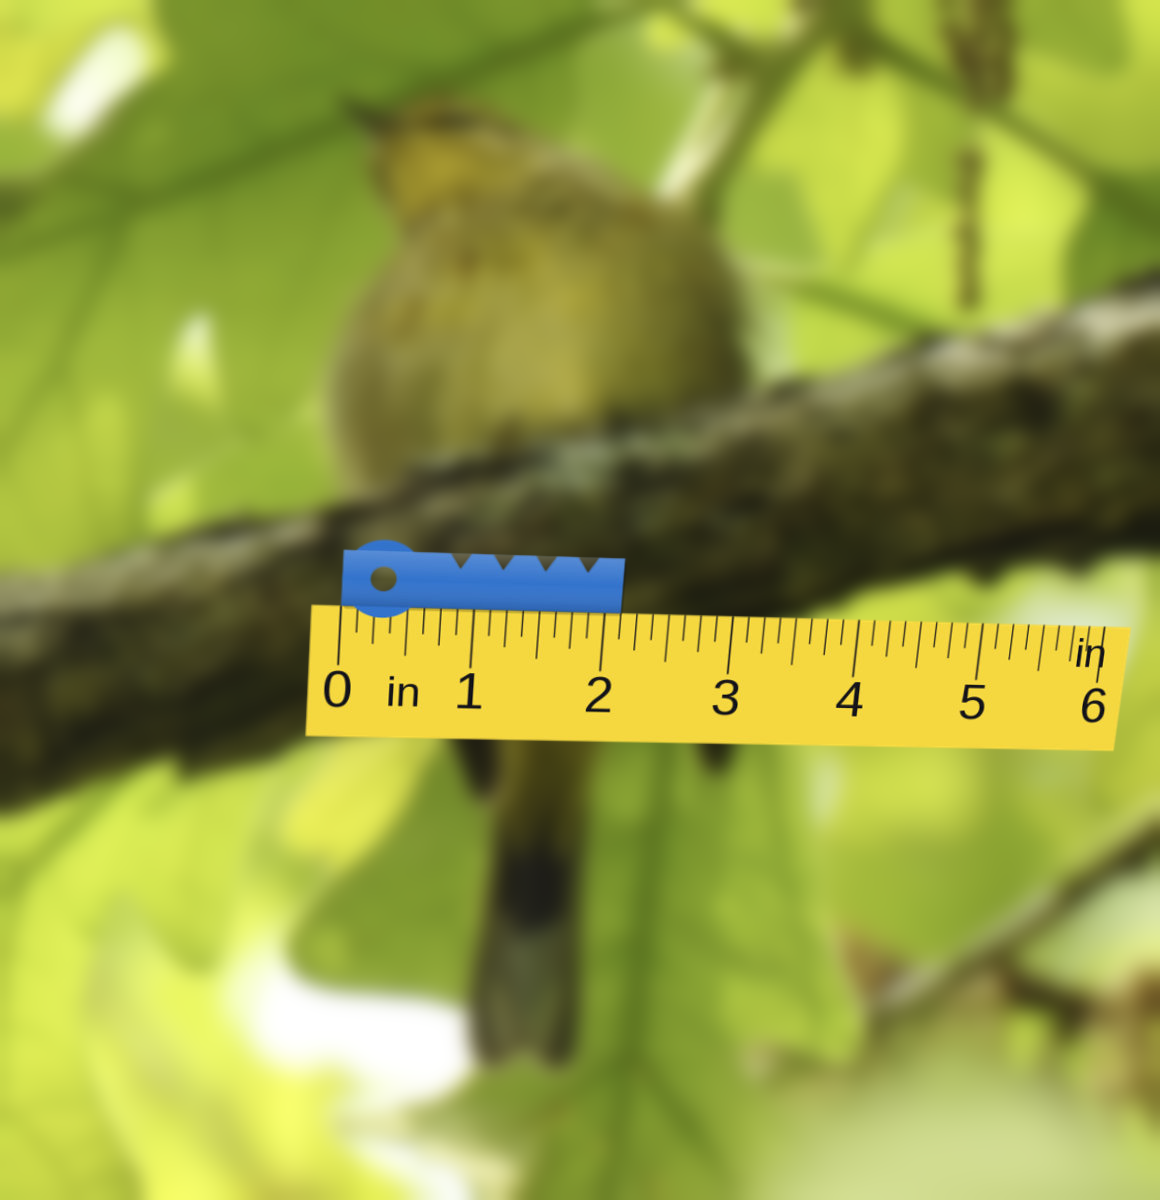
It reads 2.125,in
